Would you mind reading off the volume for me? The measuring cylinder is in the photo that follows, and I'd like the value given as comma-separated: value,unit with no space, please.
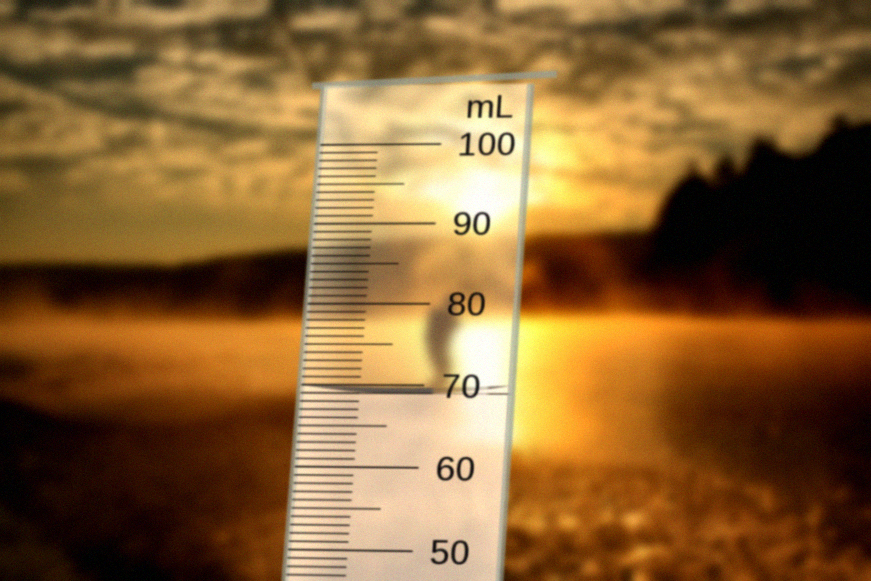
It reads 69,mL
